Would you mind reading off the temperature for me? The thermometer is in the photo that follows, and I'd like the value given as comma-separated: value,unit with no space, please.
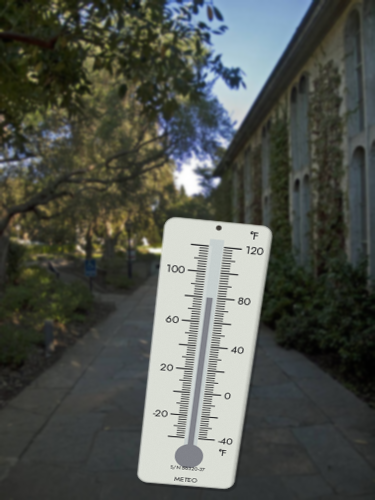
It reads 80,°F
